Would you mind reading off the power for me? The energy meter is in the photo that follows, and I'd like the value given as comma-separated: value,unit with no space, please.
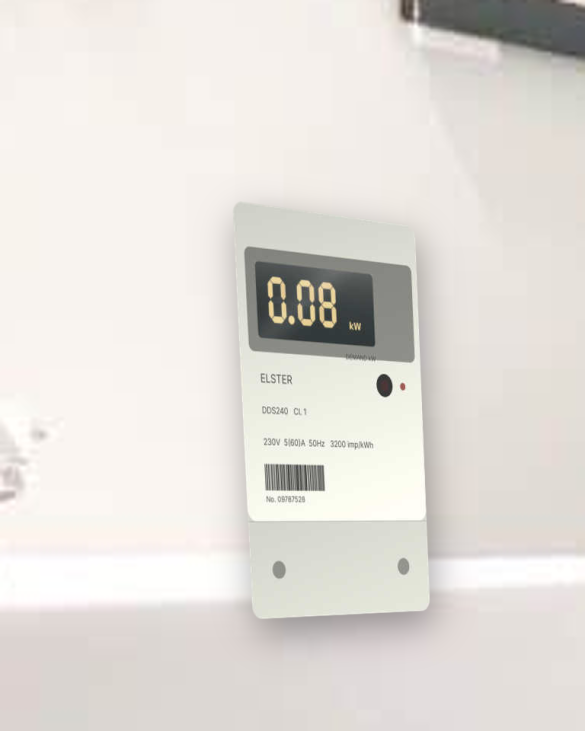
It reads 0.08,kW
